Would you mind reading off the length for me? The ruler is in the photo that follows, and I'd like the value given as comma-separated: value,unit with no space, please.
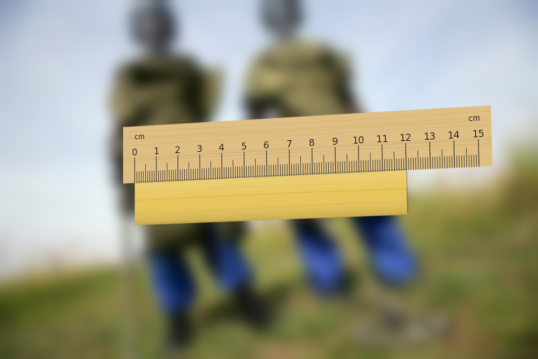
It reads 12,cm
